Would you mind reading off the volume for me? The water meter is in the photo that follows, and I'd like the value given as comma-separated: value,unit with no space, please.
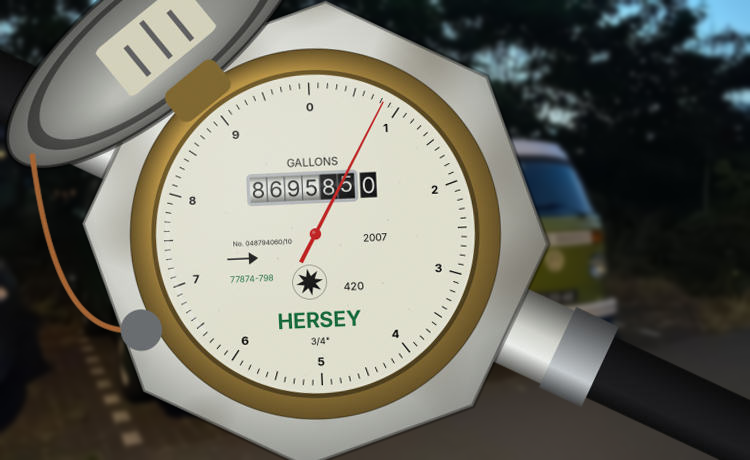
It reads 8695850.8,gal
